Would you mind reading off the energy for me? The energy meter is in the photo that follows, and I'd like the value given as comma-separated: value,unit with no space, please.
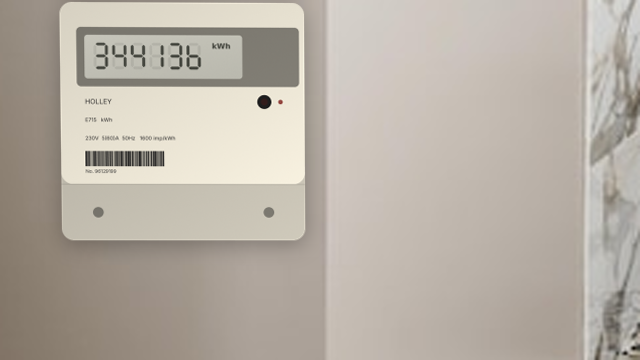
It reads 344136,kWh
